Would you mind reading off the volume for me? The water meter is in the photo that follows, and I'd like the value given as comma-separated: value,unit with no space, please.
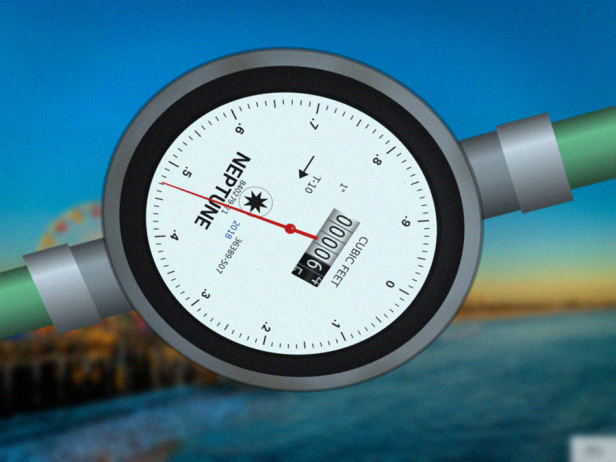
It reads 64.47,ft³
